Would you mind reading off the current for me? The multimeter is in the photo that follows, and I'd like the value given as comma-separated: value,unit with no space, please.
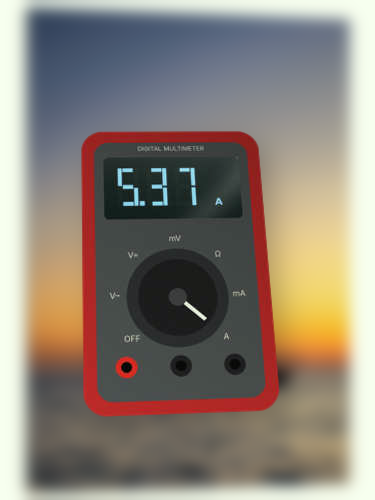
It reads 5.37,A
